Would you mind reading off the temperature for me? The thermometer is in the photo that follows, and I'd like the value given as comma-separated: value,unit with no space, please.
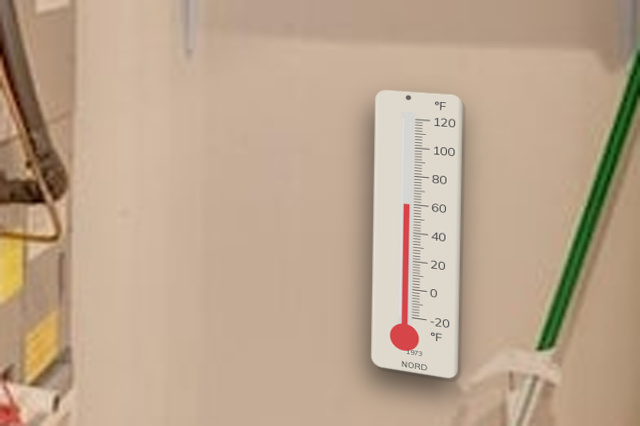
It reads 60,°F
